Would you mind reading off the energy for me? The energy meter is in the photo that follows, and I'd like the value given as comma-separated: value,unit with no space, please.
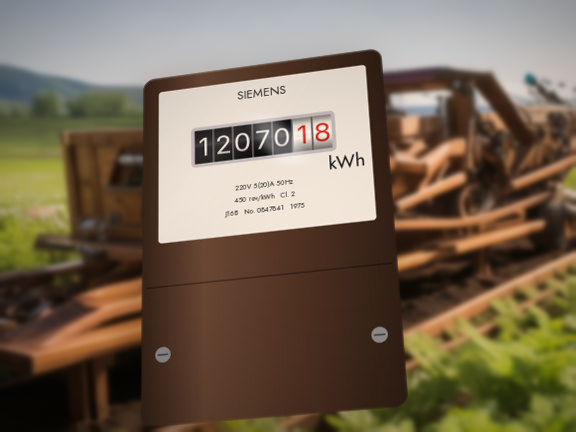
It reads 12070.18,kWh
